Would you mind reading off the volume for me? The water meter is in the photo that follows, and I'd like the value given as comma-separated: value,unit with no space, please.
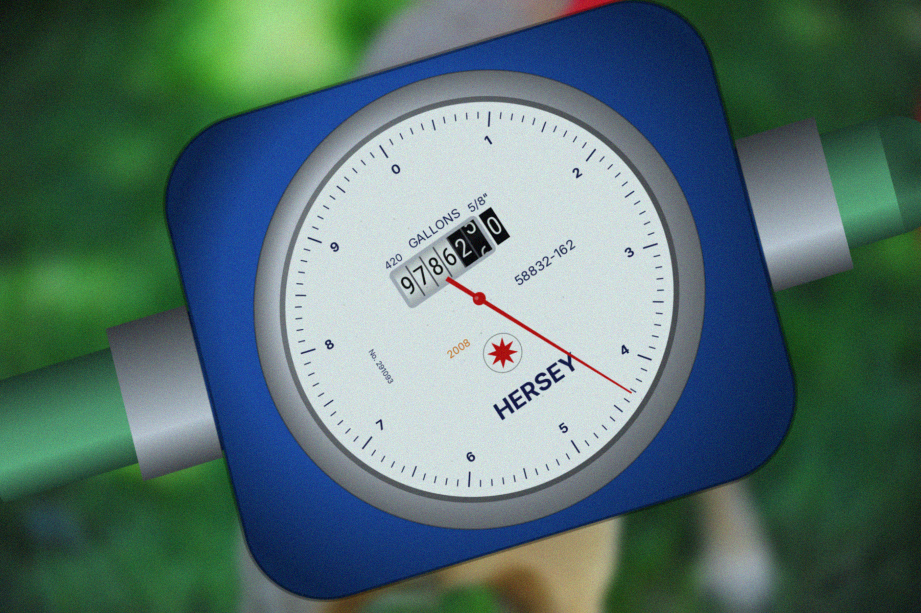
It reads 9786254.3,gal
